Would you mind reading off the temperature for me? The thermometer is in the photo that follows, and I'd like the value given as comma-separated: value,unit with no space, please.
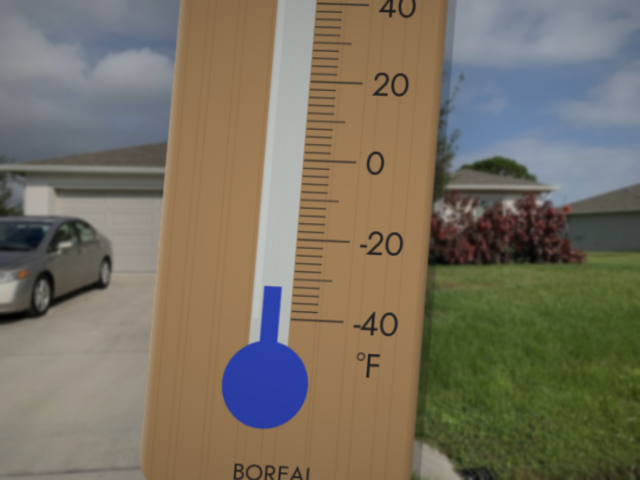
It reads -32,°F
